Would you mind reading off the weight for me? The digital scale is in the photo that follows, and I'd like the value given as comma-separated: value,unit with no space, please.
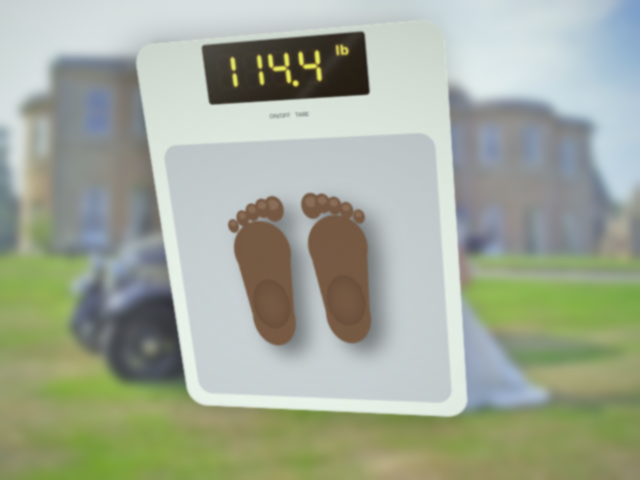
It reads 114.4,lb
